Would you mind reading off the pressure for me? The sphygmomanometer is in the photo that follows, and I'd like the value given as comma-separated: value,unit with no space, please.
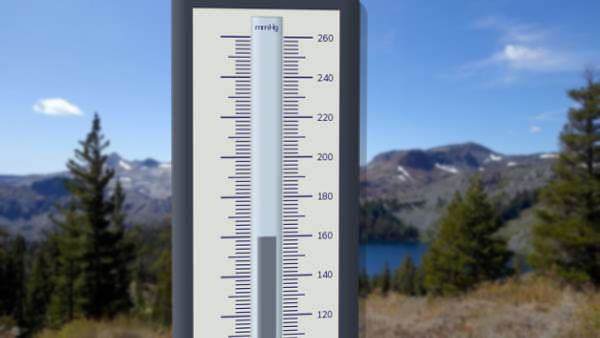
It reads 160,mmHg
